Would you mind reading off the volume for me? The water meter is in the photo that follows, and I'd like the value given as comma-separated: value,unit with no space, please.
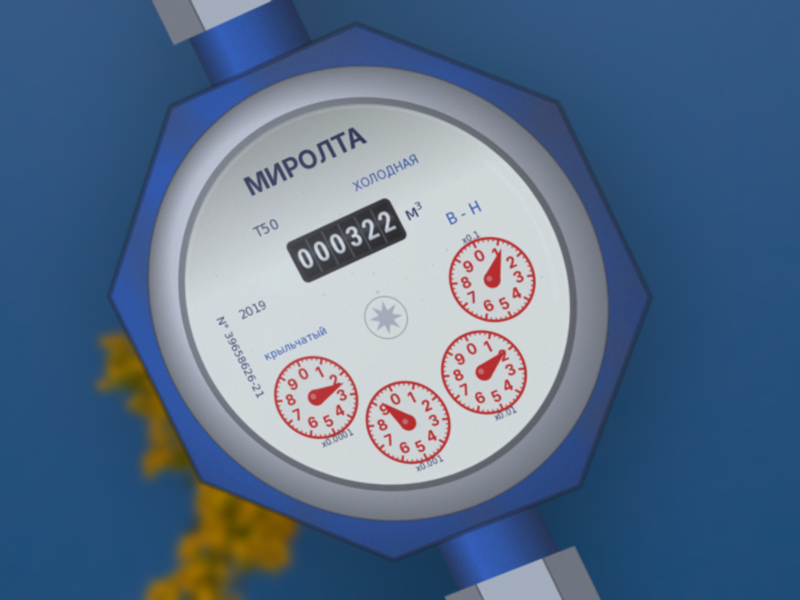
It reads 322.1192,m³
